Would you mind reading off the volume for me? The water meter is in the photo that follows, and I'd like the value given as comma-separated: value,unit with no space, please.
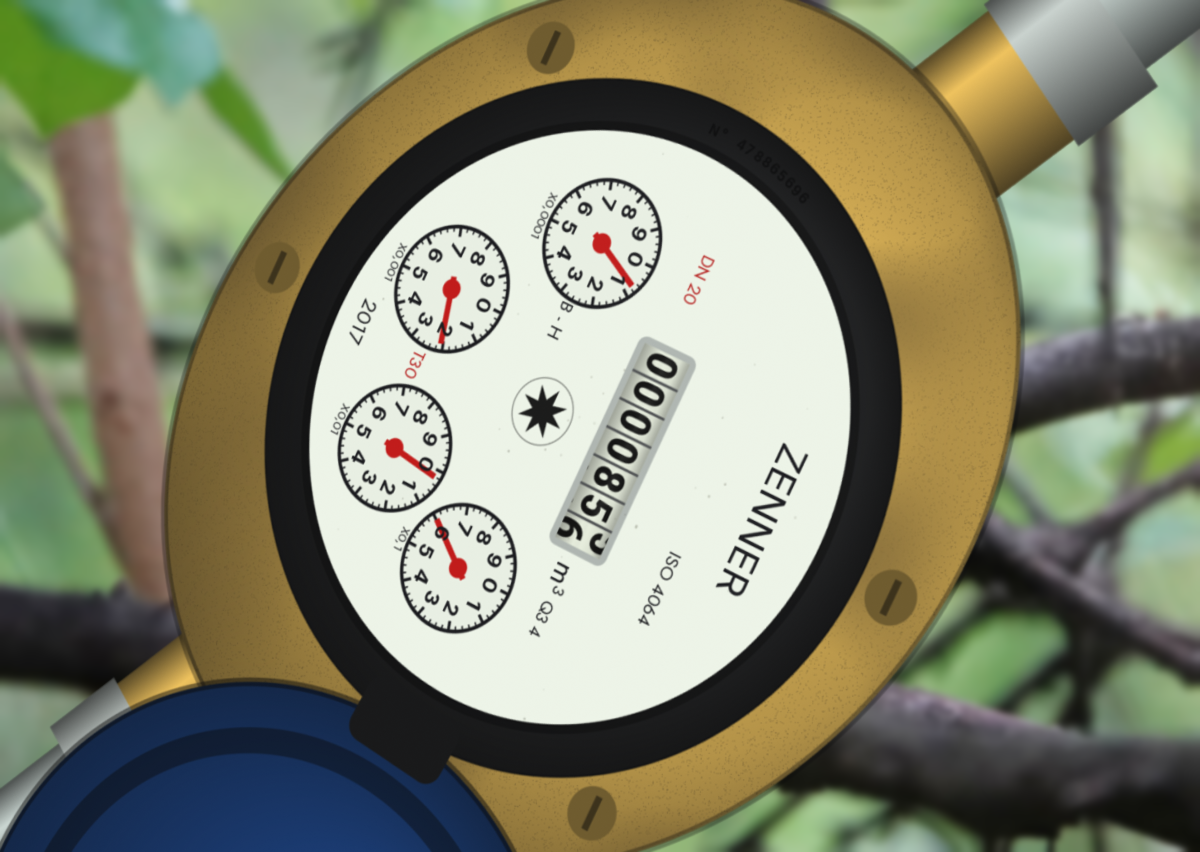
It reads 855.6020,m³
